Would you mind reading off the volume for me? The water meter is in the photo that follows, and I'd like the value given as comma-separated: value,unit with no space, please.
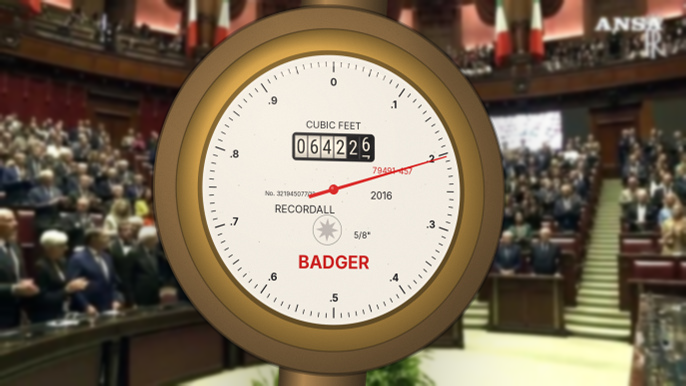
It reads 64226.20,ft³
